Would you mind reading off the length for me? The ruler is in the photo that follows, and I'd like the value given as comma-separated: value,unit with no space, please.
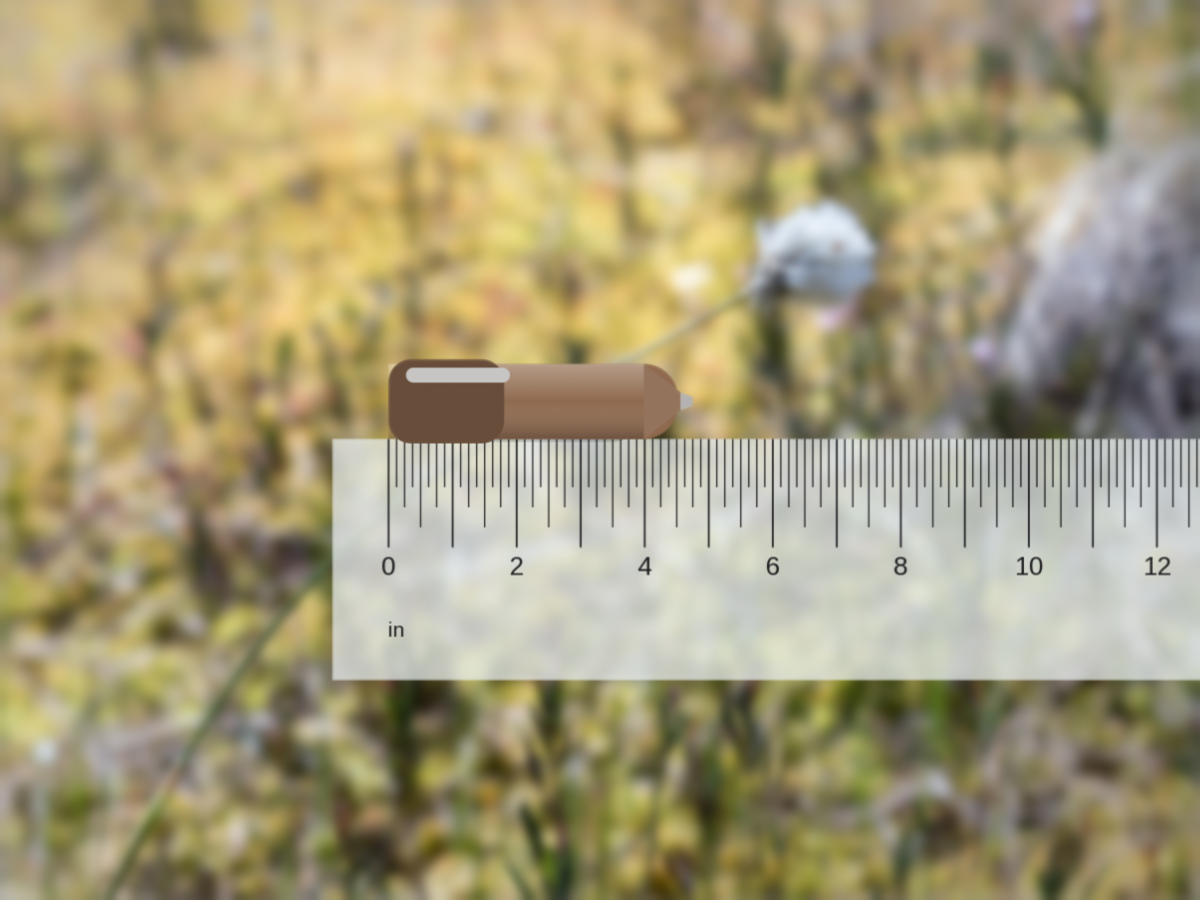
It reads 4.75,in
